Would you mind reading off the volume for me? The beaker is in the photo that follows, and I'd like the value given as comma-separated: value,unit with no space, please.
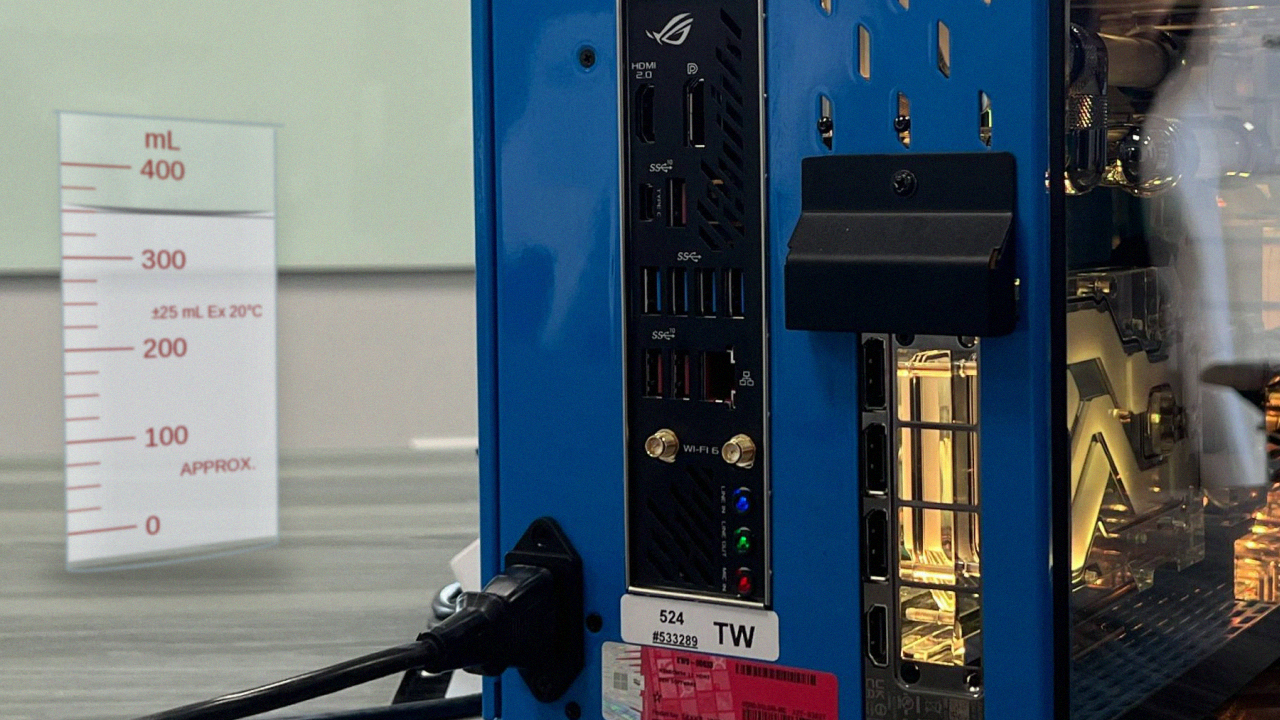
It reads 350,mL
